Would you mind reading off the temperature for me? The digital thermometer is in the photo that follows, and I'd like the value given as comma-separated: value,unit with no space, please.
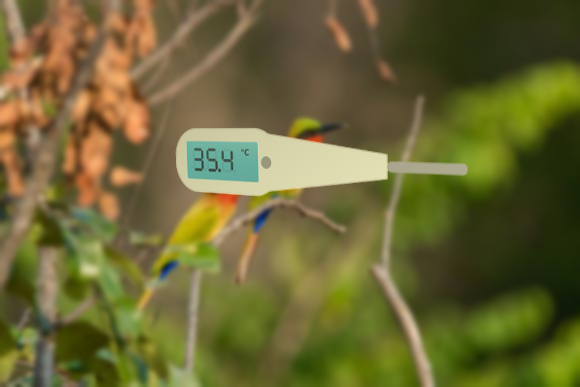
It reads 35.4,°C
